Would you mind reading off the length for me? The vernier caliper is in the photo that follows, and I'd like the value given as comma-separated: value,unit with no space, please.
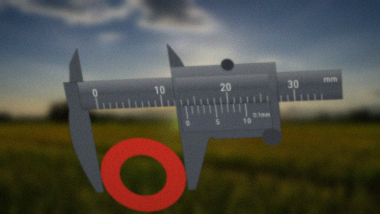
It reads 13.6,mm
